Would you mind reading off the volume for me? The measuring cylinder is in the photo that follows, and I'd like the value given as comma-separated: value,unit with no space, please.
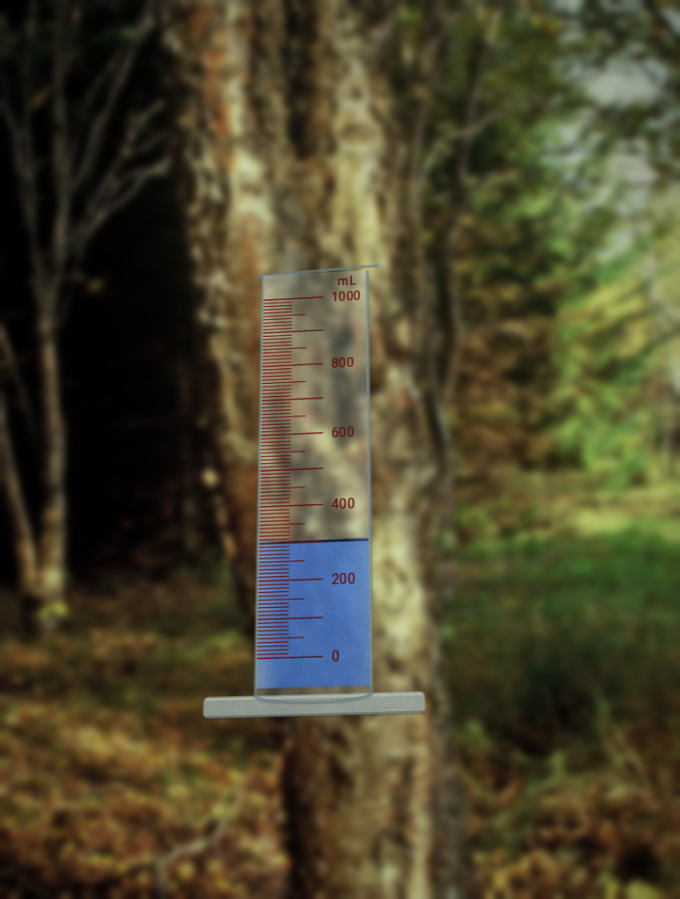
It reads 300,mL
